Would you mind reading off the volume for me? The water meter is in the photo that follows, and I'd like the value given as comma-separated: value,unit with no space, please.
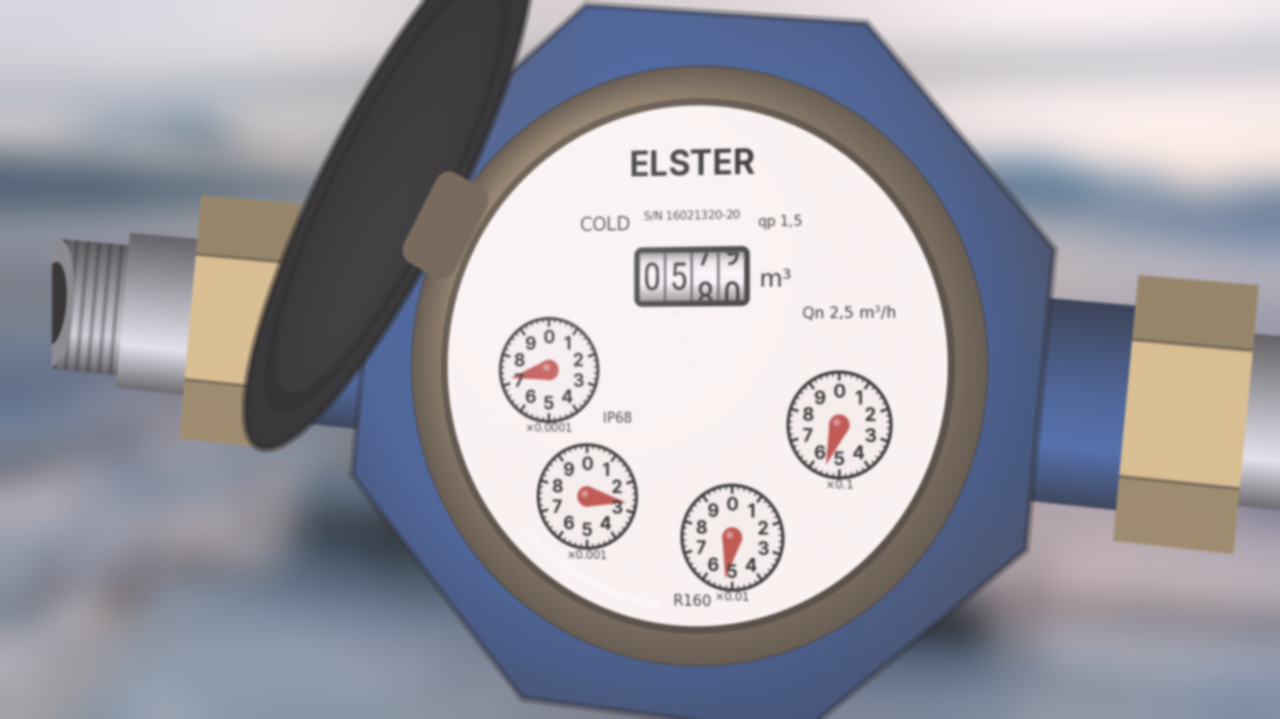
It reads 579.5527,m³
